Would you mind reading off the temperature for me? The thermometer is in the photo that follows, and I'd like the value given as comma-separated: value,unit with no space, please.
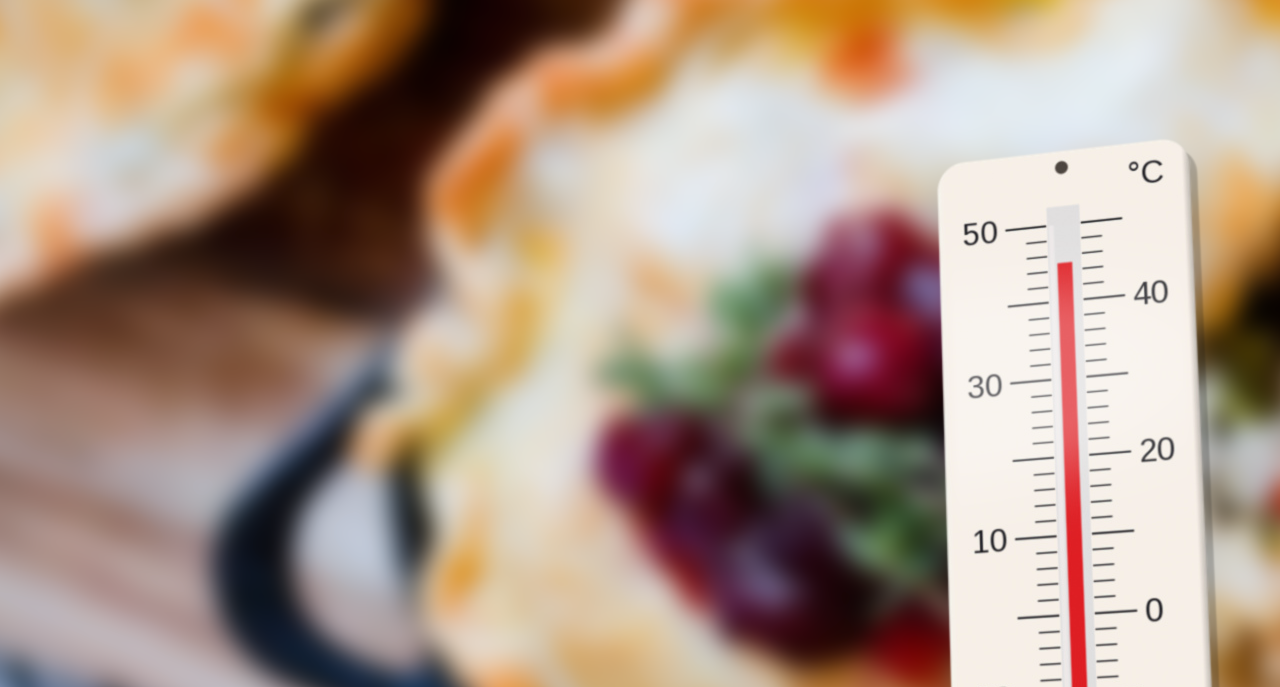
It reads 45,°C
